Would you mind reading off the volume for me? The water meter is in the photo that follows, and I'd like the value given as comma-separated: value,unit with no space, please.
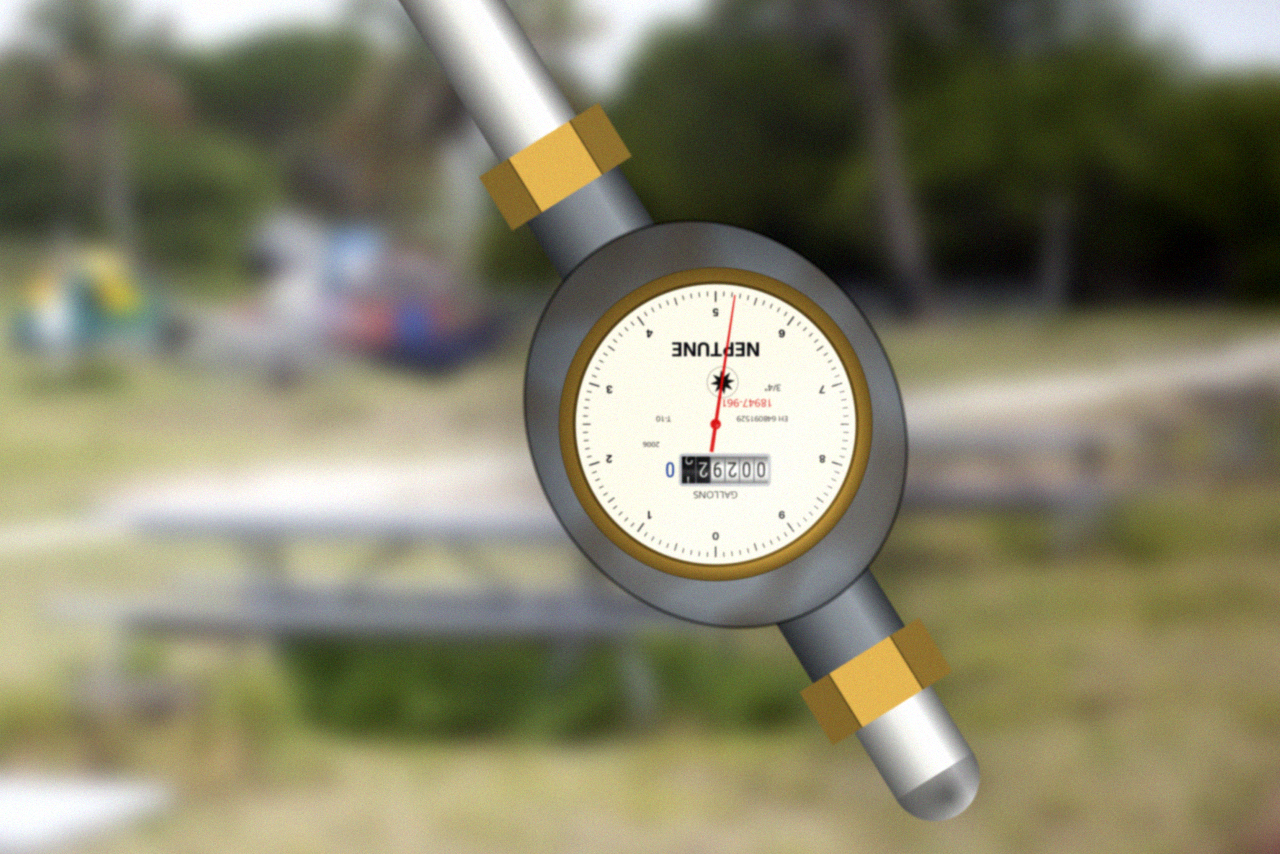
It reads 29215.2,gal
